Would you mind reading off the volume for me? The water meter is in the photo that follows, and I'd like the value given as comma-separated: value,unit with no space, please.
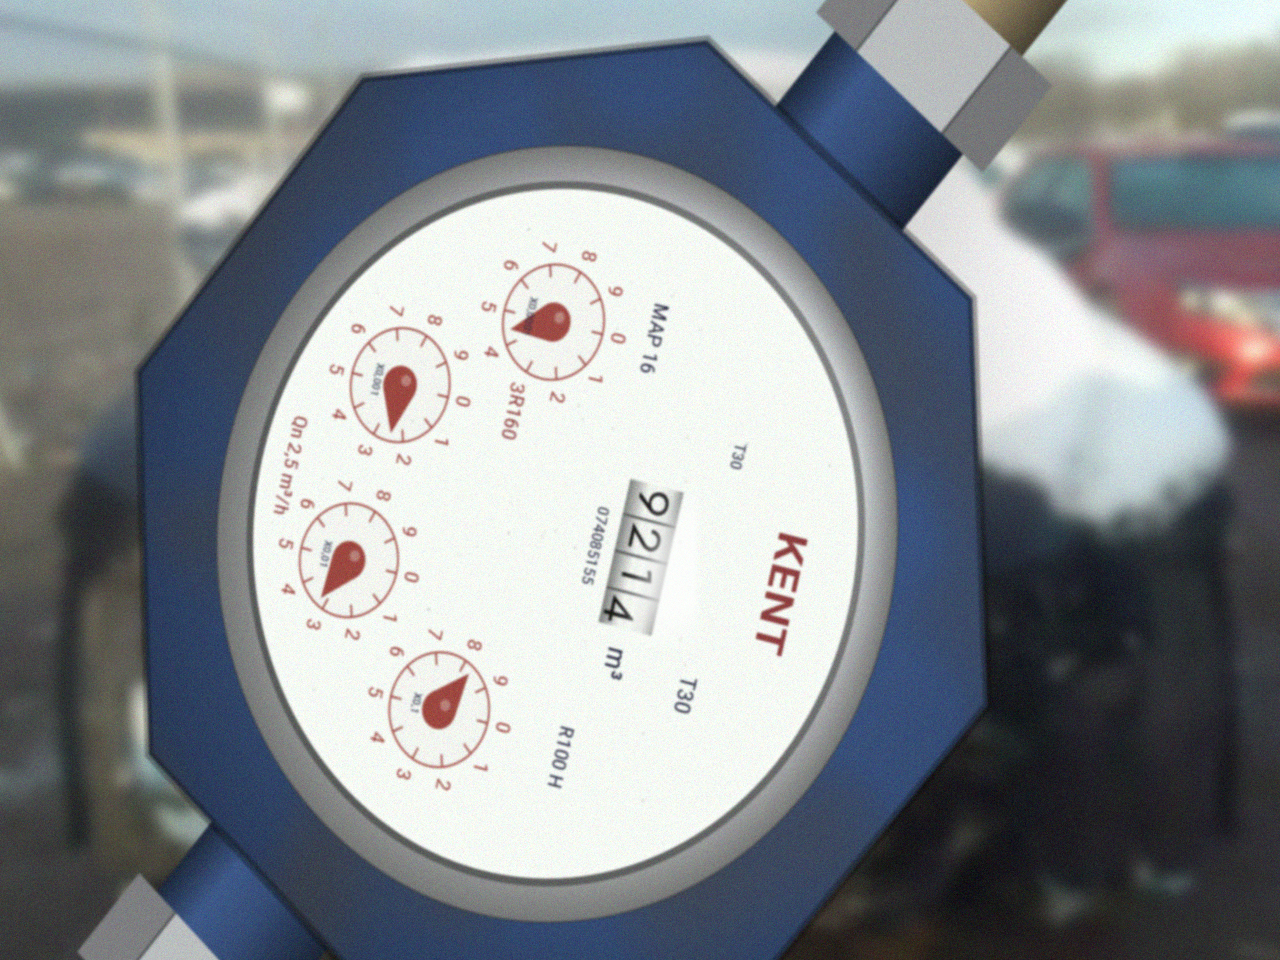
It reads 9213.8324,m³
